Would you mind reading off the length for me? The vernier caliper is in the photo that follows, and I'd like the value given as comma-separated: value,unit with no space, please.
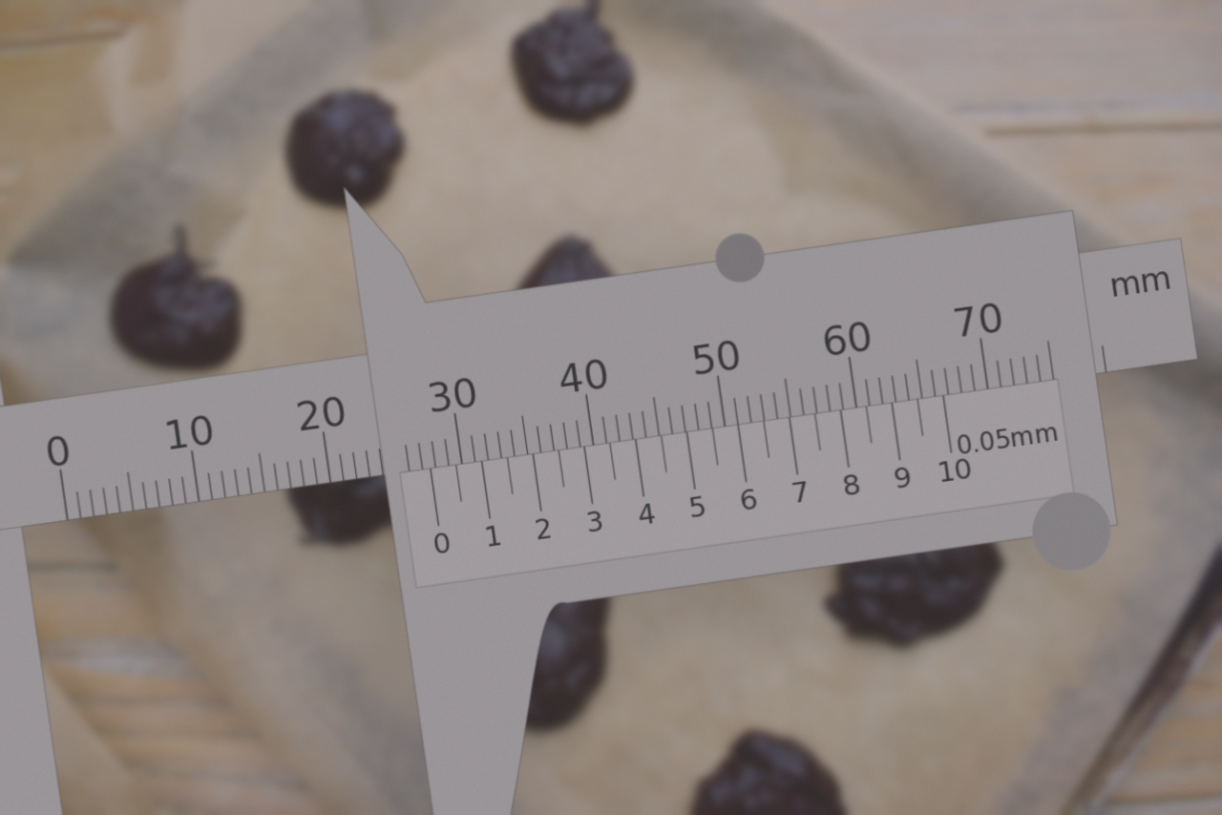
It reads 27.6,mm
